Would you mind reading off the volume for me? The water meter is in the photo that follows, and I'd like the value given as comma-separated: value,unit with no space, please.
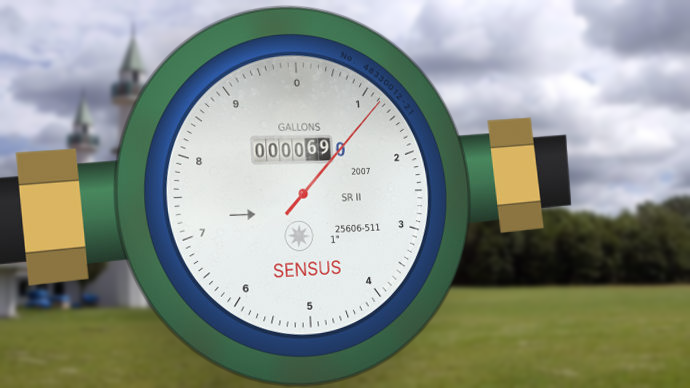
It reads 691.2,gal
